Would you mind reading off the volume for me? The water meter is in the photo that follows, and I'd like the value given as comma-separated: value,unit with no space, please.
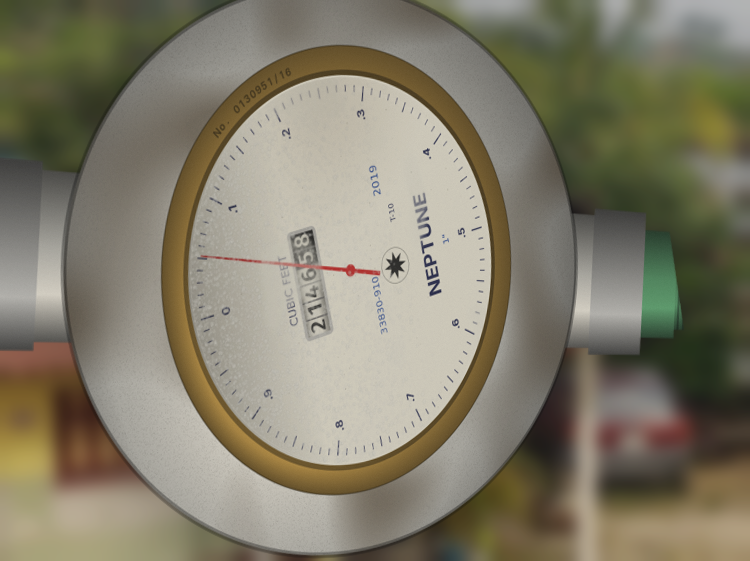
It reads 214658.05,ft³
